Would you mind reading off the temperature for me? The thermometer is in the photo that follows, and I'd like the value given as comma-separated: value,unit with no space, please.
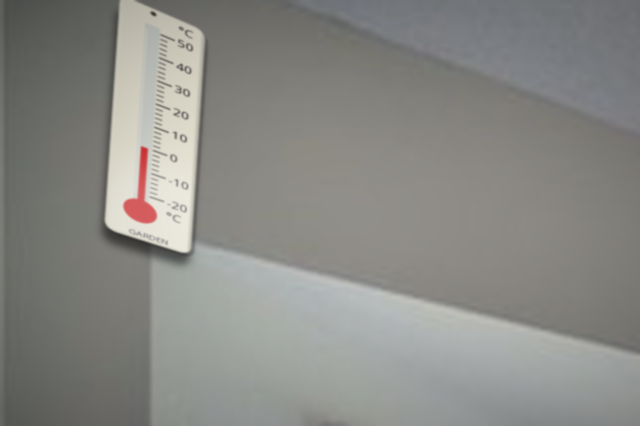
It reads 0,°C
